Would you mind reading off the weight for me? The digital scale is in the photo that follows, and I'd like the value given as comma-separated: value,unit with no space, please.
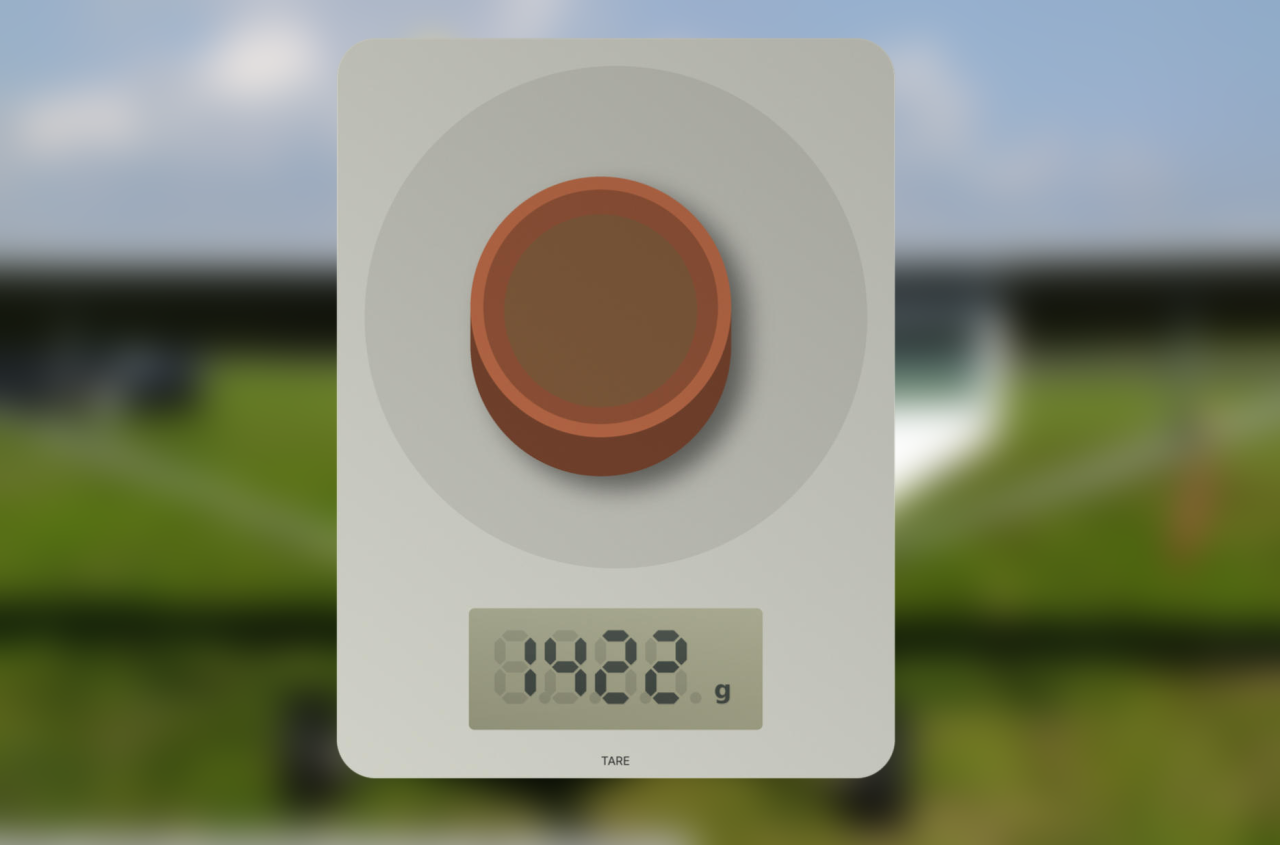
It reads 1422,g
